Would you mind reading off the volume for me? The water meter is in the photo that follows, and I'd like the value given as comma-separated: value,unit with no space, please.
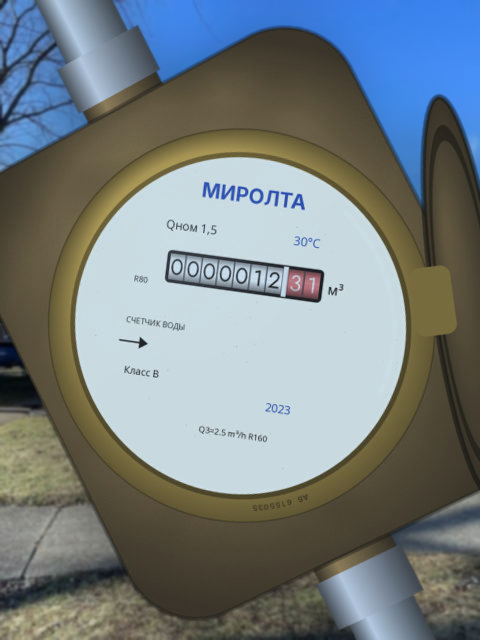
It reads 12.31,m³
